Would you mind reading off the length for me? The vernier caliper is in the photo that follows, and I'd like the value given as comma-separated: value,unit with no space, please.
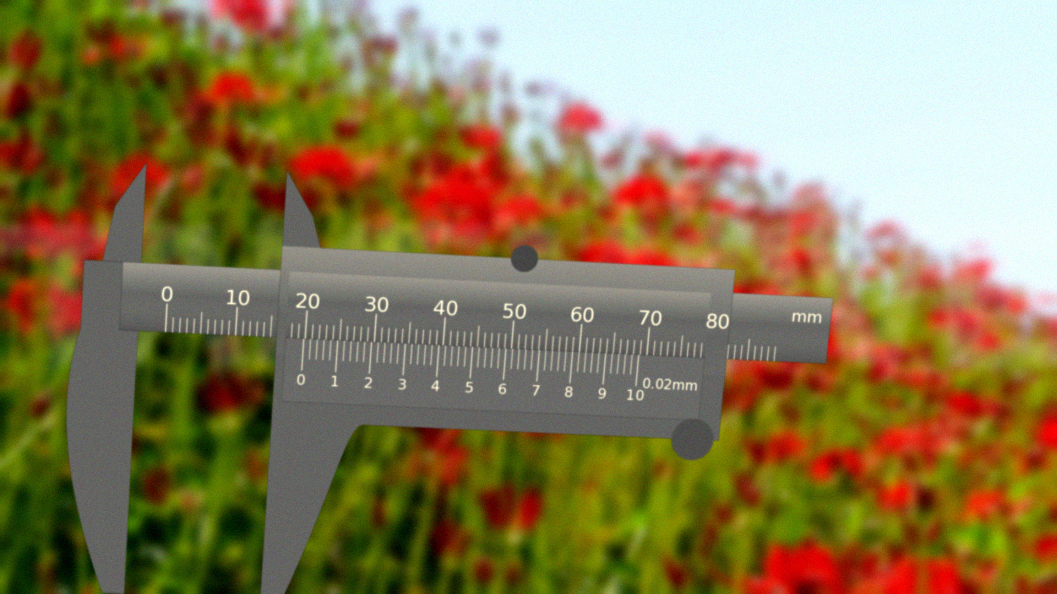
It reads 19.8,mm
